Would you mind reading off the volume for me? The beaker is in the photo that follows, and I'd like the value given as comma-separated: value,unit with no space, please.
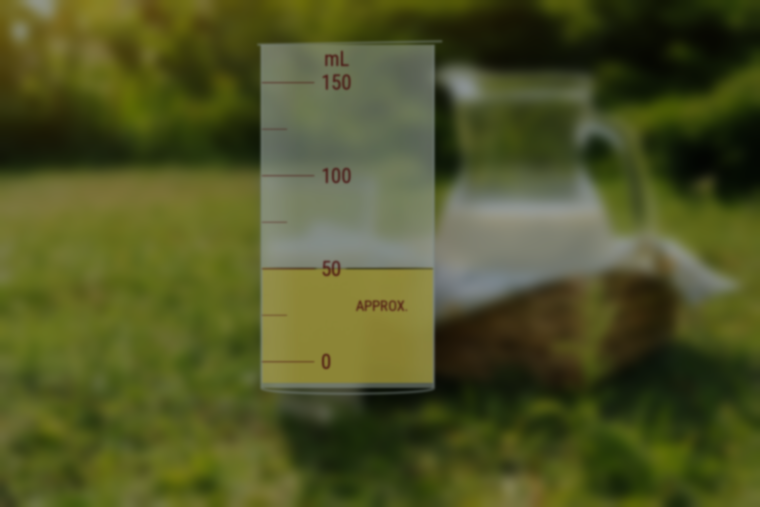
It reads 50,mL
